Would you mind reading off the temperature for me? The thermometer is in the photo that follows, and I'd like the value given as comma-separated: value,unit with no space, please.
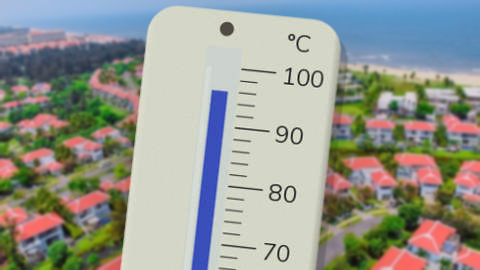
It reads 96,°C
